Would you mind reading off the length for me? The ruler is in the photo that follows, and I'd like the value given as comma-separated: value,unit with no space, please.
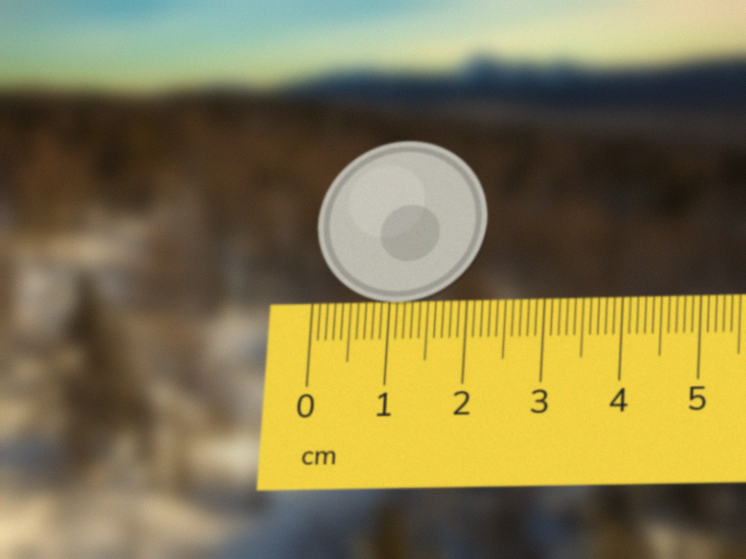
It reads 2.2,cm
